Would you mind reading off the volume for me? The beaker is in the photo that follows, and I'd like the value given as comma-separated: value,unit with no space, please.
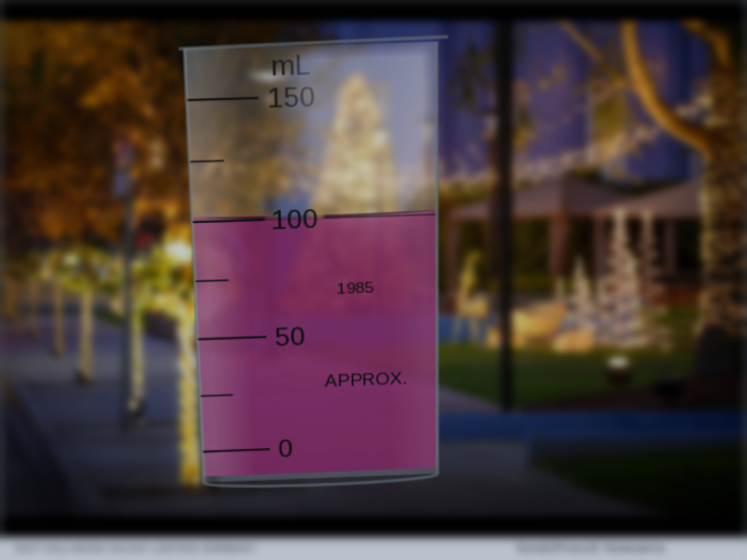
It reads 100,mL
